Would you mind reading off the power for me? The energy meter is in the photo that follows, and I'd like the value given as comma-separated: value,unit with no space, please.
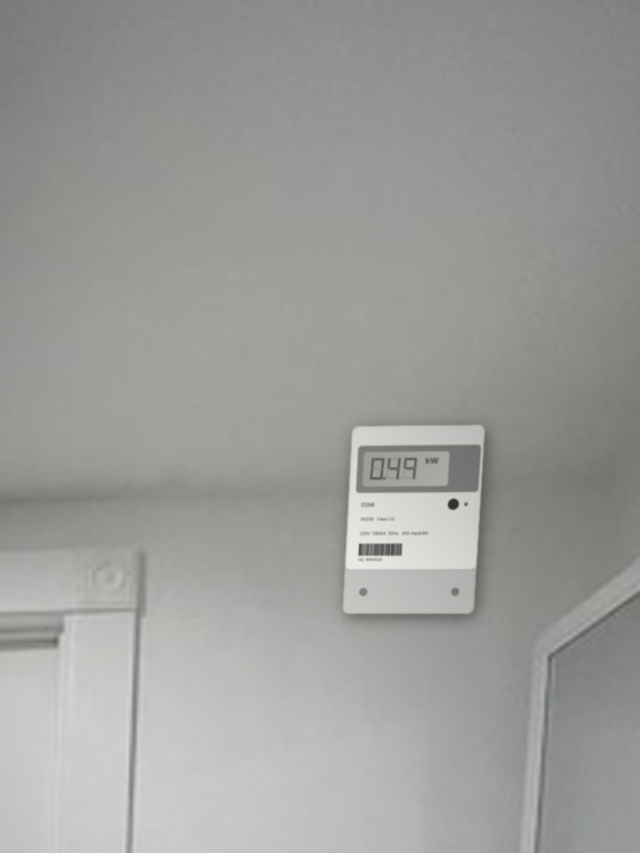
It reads 0.49,kW
